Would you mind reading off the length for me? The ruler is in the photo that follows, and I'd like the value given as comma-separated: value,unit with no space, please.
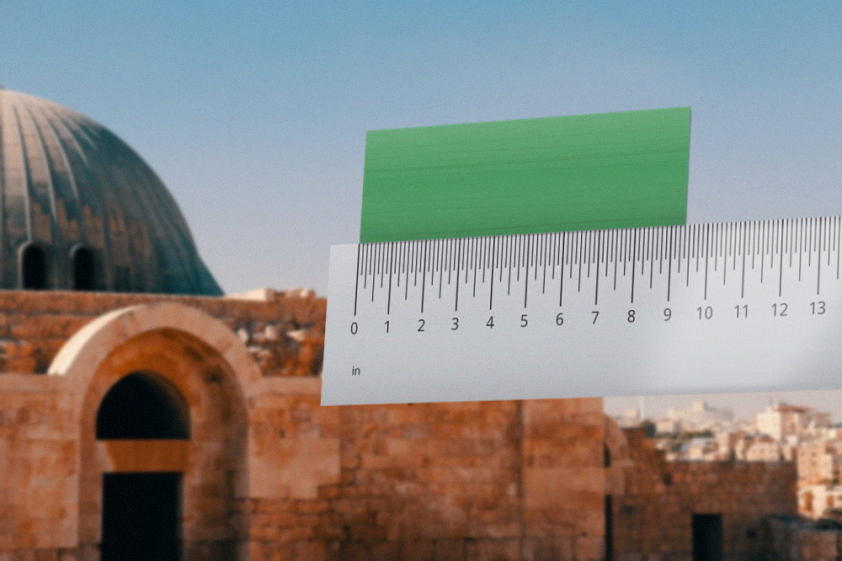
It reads 9.375,in
